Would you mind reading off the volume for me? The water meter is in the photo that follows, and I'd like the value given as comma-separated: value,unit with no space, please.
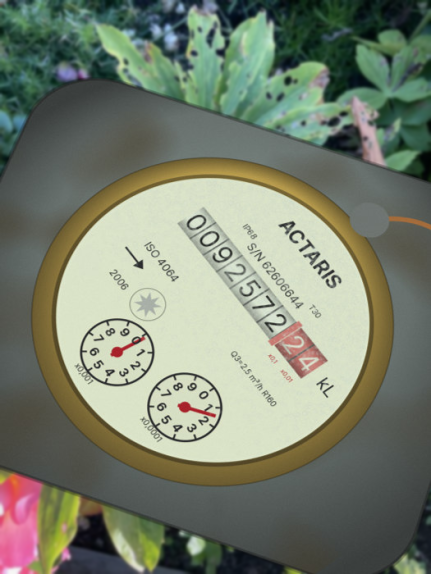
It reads 92572.2401,kL
